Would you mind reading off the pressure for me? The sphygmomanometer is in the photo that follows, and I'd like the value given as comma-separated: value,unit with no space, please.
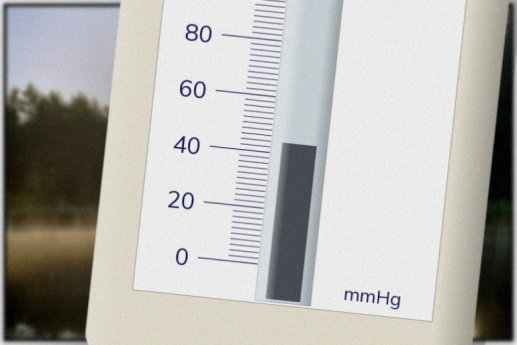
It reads 44,mmHg
